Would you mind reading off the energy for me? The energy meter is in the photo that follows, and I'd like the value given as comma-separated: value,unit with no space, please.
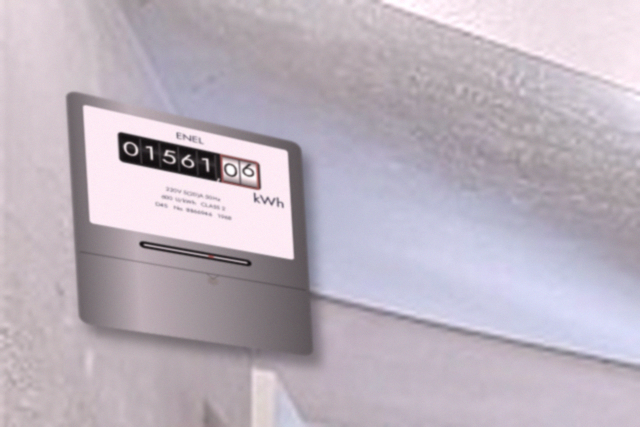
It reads 1561.06,kWh
